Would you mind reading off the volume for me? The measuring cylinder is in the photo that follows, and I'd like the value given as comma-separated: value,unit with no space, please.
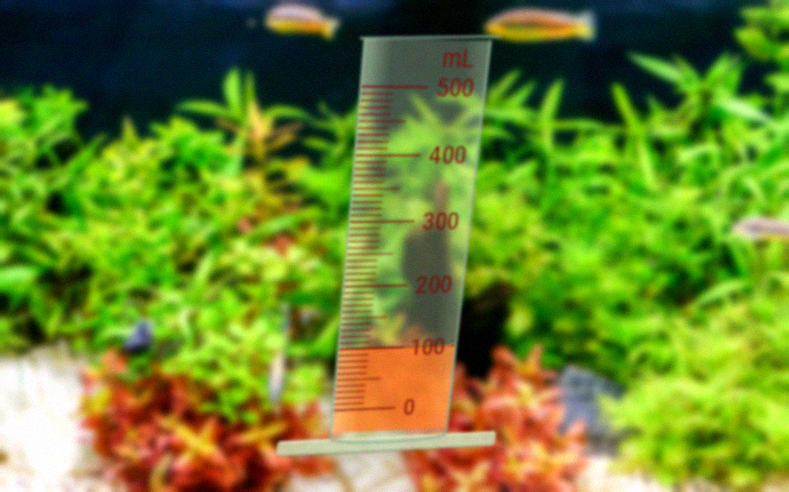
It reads 100,mL
